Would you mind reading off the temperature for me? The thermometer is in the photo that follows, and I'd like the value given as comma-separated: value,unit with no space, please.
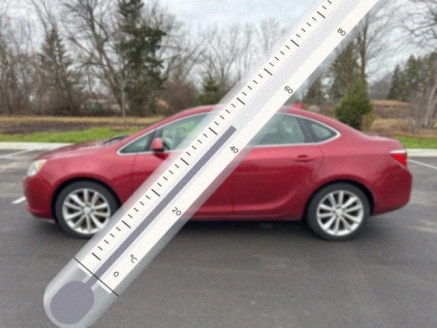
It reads 44,°C
